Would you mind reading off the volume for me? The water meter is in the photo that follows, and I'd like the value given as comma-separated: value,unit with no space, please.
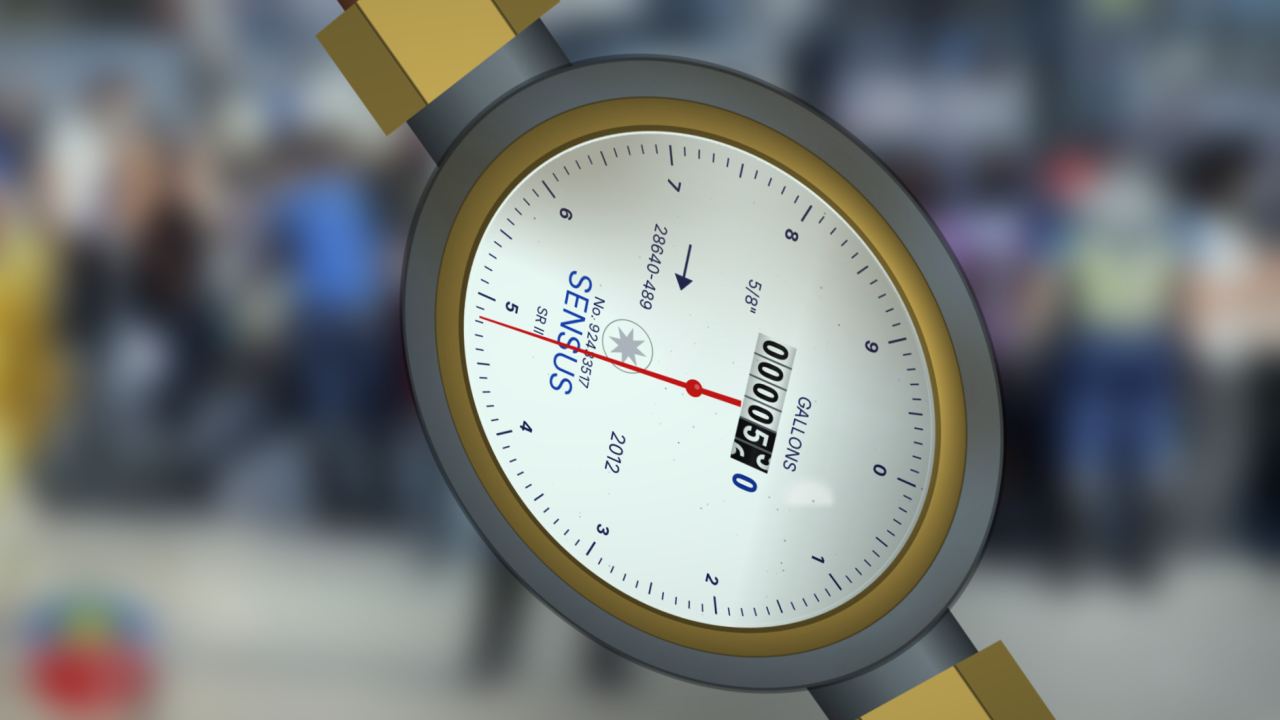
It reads 554.8,gal
